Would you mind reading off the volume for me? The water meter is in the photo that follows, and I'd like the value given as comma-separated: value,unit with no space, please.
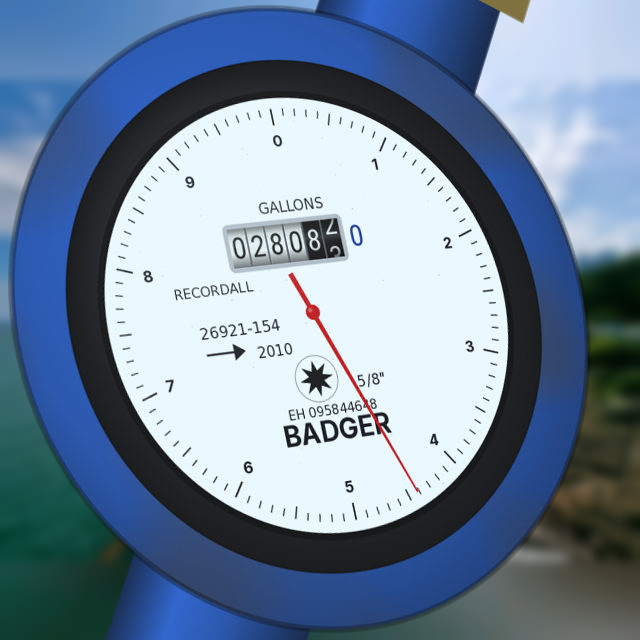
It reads 280824.4,gal
